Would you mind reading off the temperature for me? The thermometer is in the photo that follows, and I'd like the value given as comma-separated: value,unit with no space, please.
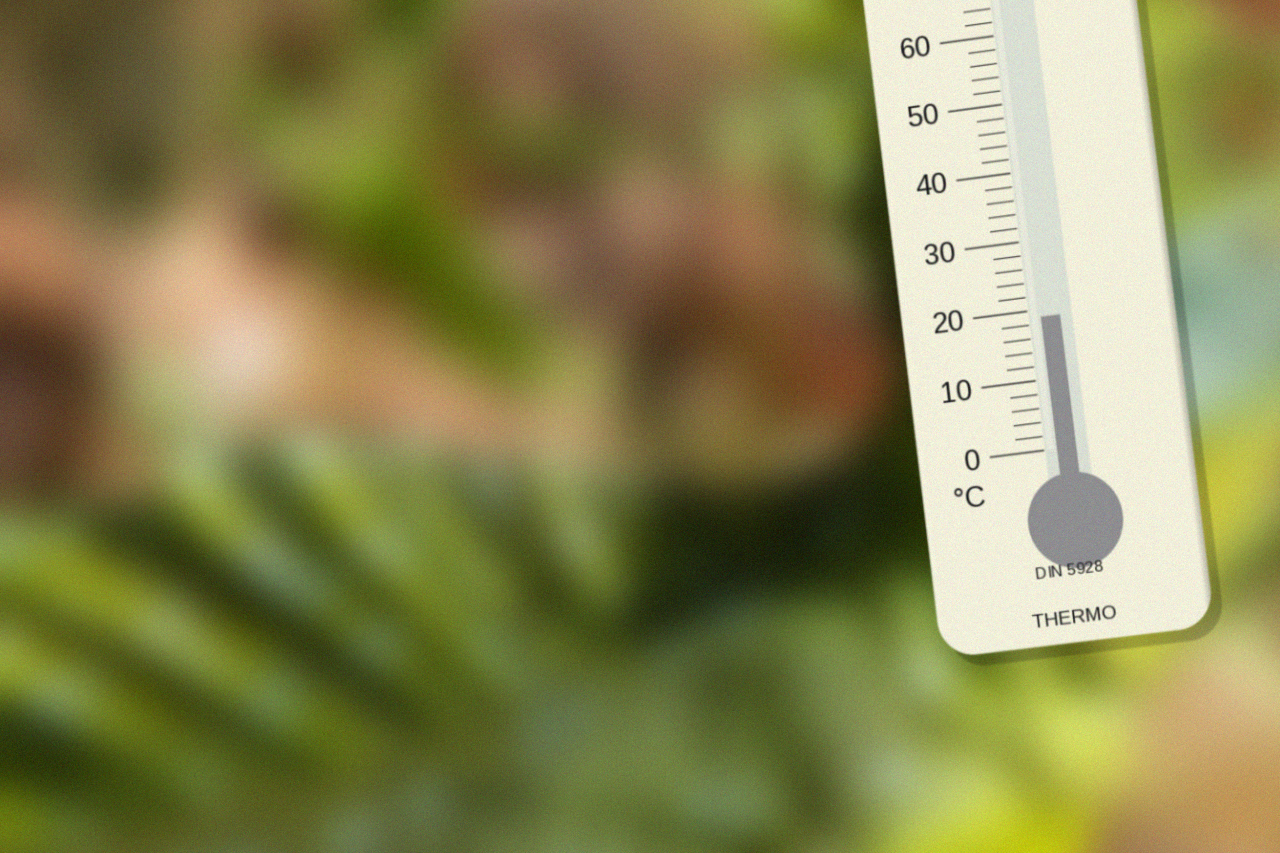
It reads 19,°C
